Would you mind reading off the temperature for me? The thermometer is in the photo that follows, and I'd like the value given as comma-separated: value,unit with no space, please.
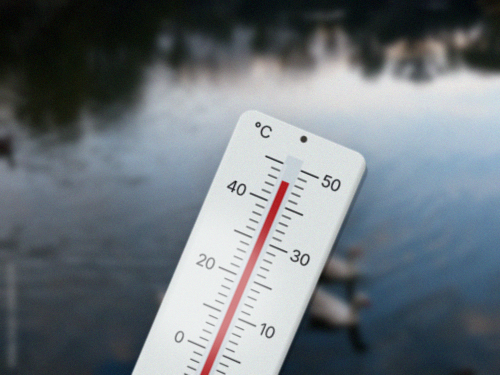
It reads 46,°C
